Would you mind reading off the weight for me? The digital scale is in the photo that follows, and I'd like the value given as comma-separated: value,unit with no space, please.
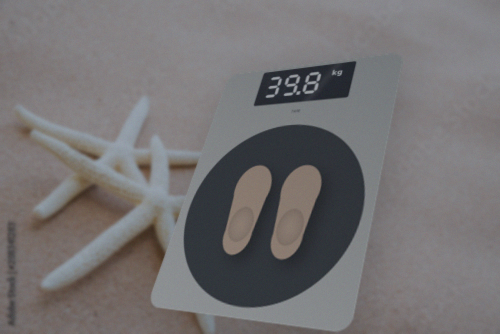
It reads 39.8,kg
